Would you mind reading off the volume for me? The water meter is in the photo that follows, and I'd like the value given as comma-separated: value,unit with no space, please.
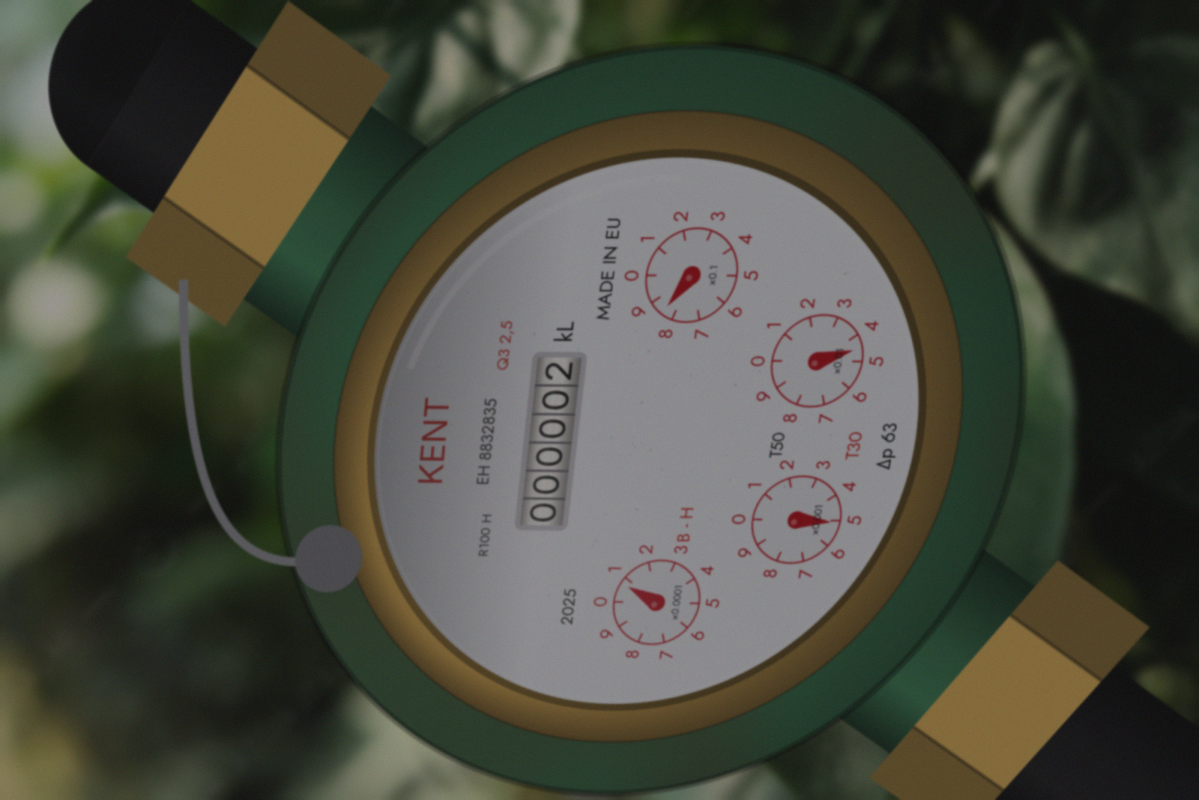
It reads 2.8450,kL
